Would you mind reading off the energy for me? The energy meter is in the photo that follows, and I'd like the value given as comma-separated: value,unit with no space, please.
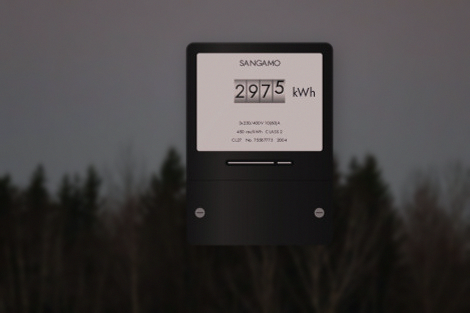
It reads 2975,kWh
